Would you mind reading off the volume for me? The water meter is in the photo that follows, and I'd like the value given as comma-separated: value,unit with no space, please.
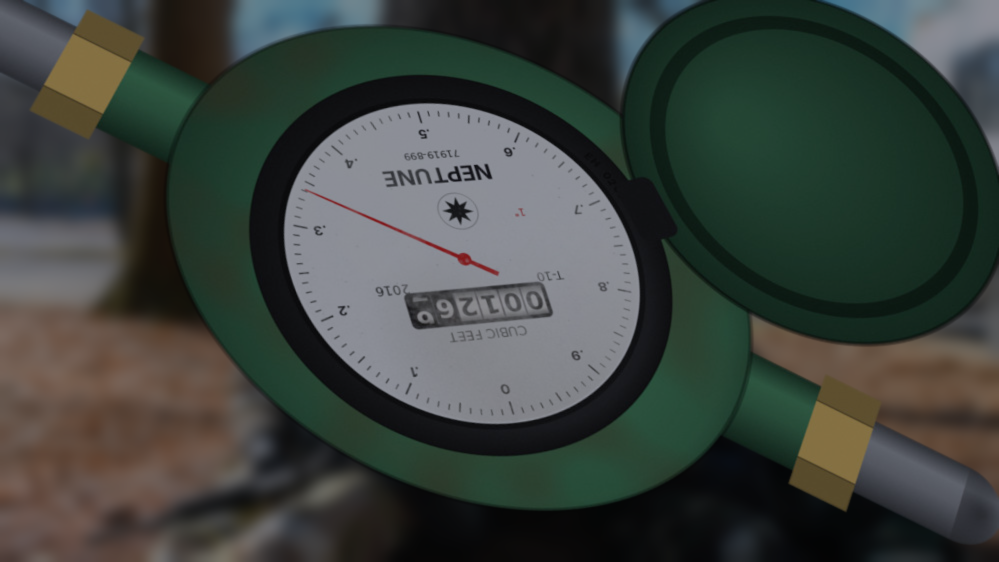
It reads 1266.34,ft³
